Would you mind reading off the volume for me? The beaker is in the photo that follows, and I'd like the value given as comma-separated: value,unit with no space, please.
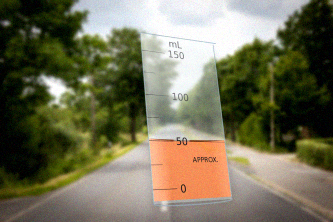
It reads 50,mL
